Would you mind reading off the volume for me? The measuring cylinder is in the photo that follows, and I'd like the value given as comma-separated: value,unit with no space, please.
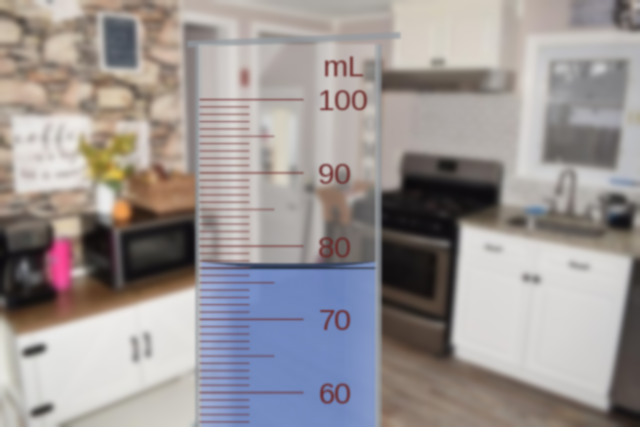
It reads 77,mL
